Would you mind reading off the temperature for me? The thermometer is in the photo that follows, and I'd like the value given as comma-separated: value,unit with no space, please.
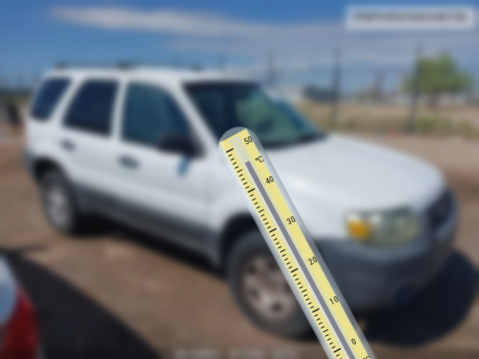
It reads 46,°C
